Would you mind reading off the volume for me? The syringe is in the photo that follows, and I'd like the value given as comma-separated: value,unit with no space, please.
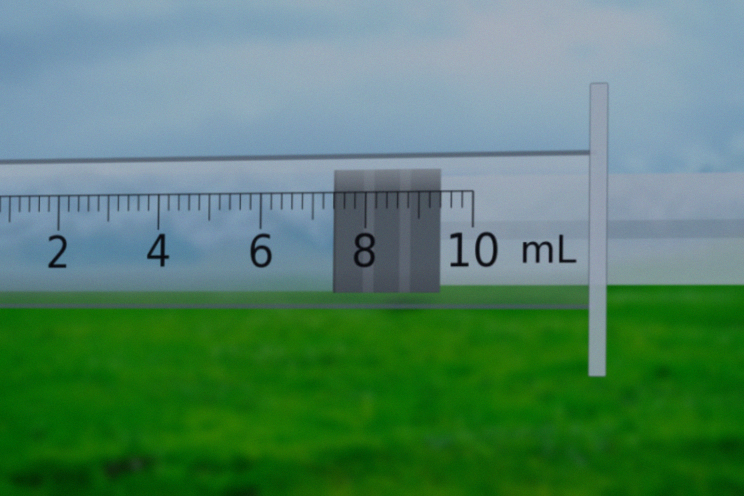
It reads 7.4,mL
